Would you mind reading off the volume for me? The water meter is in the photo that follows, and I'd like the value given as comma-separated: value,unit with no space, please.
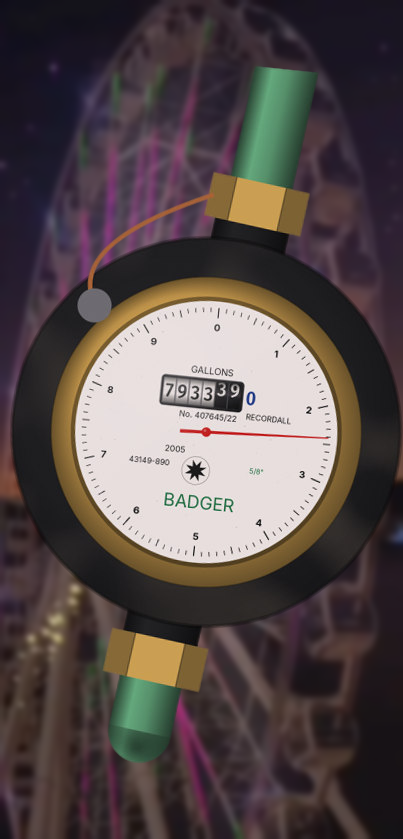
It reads 7933392.4,gal
